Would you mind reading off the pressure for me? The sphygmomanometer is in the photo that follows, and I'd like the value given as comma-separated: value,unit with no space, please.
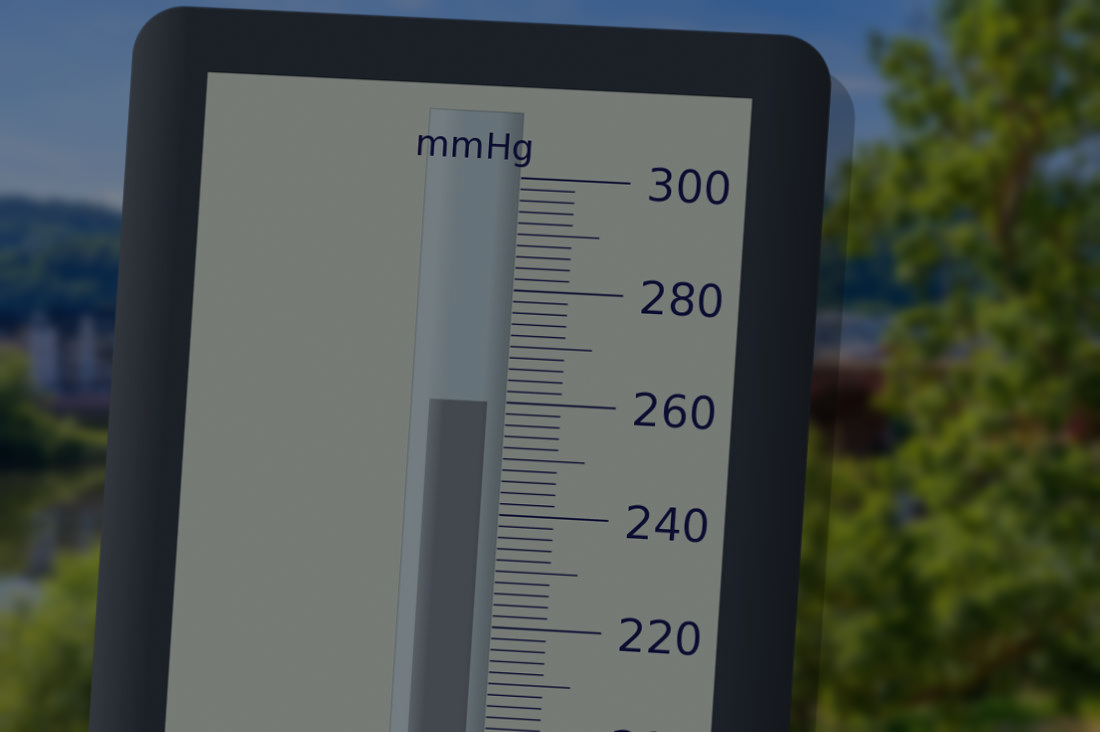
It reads 260,mmHg
